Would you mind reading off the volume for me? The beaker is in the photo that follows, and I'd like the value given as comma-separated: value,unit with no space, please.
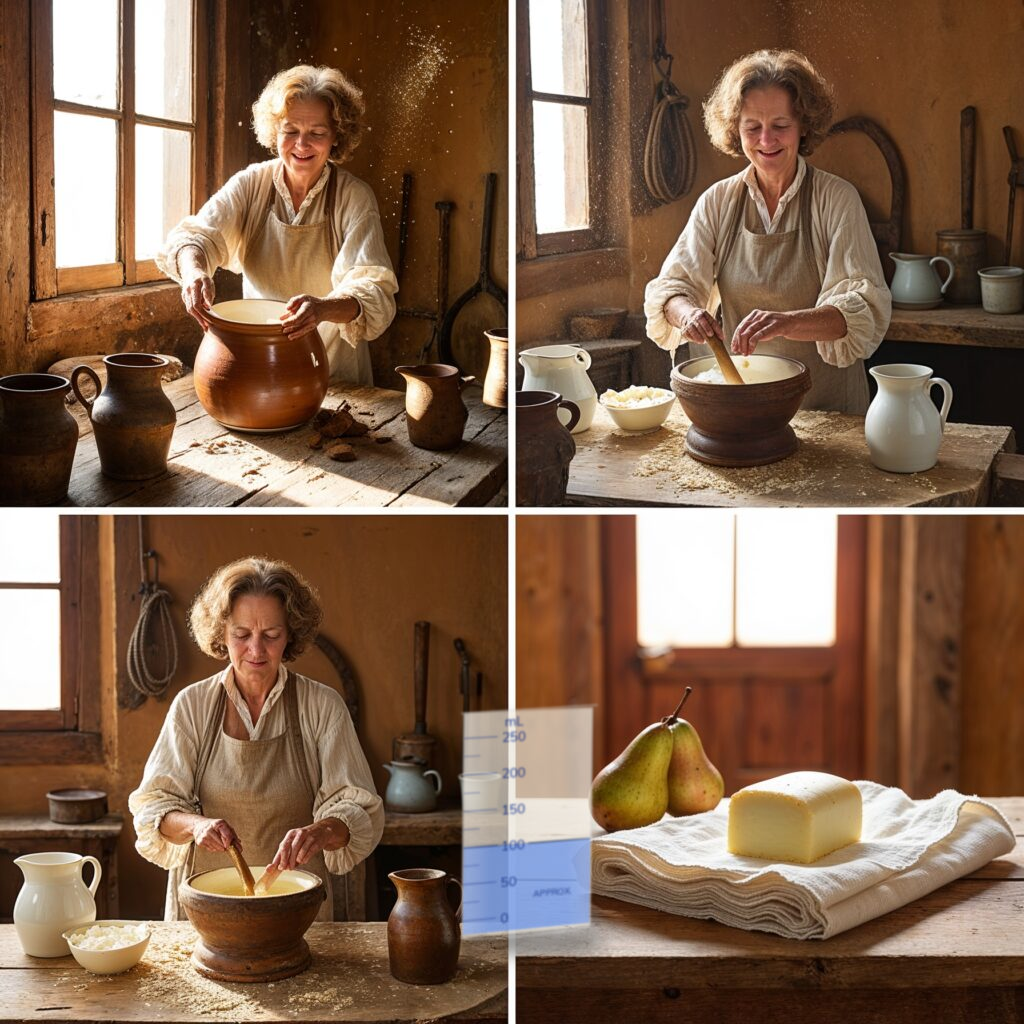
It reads 100,mL
